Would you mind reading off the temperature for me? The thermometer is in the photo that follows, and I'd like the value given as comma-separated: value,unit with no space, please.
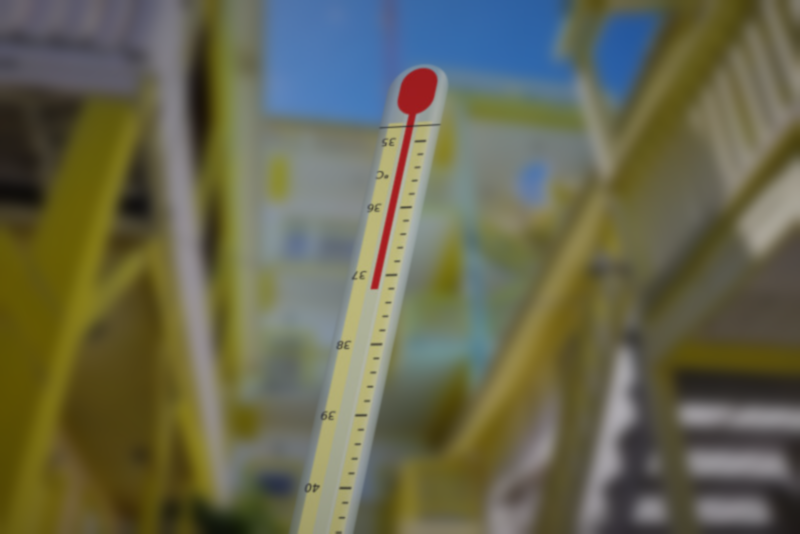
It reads 37.2,°C
